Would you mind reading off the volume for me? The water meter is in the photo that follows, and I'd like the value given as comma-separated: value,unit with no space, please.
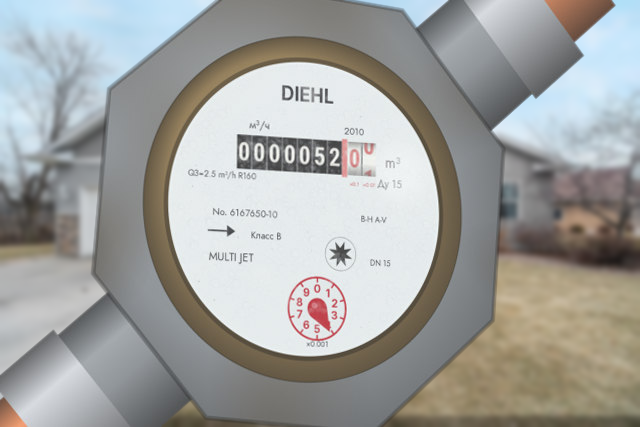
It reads 52.004,m³
